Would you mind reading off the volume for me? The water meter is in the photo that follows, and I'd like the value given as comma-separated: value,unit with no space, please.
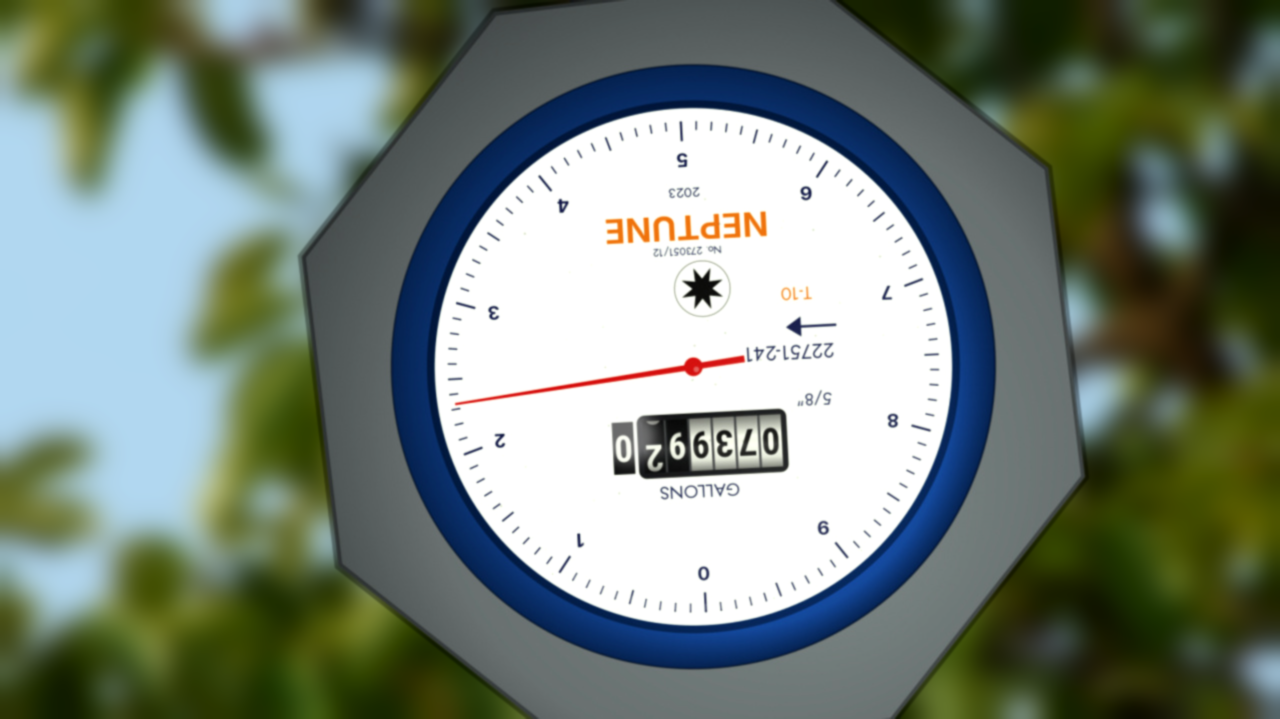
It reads 739922.3,gal
